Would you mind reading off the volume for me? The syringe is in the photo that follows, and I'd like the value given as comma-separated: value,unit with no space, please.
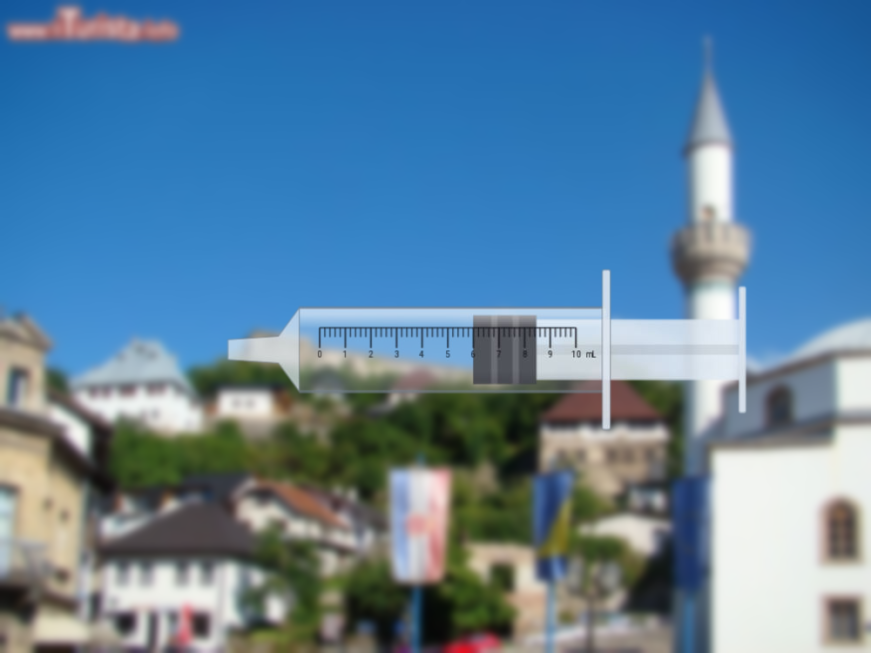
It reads 6,mL
